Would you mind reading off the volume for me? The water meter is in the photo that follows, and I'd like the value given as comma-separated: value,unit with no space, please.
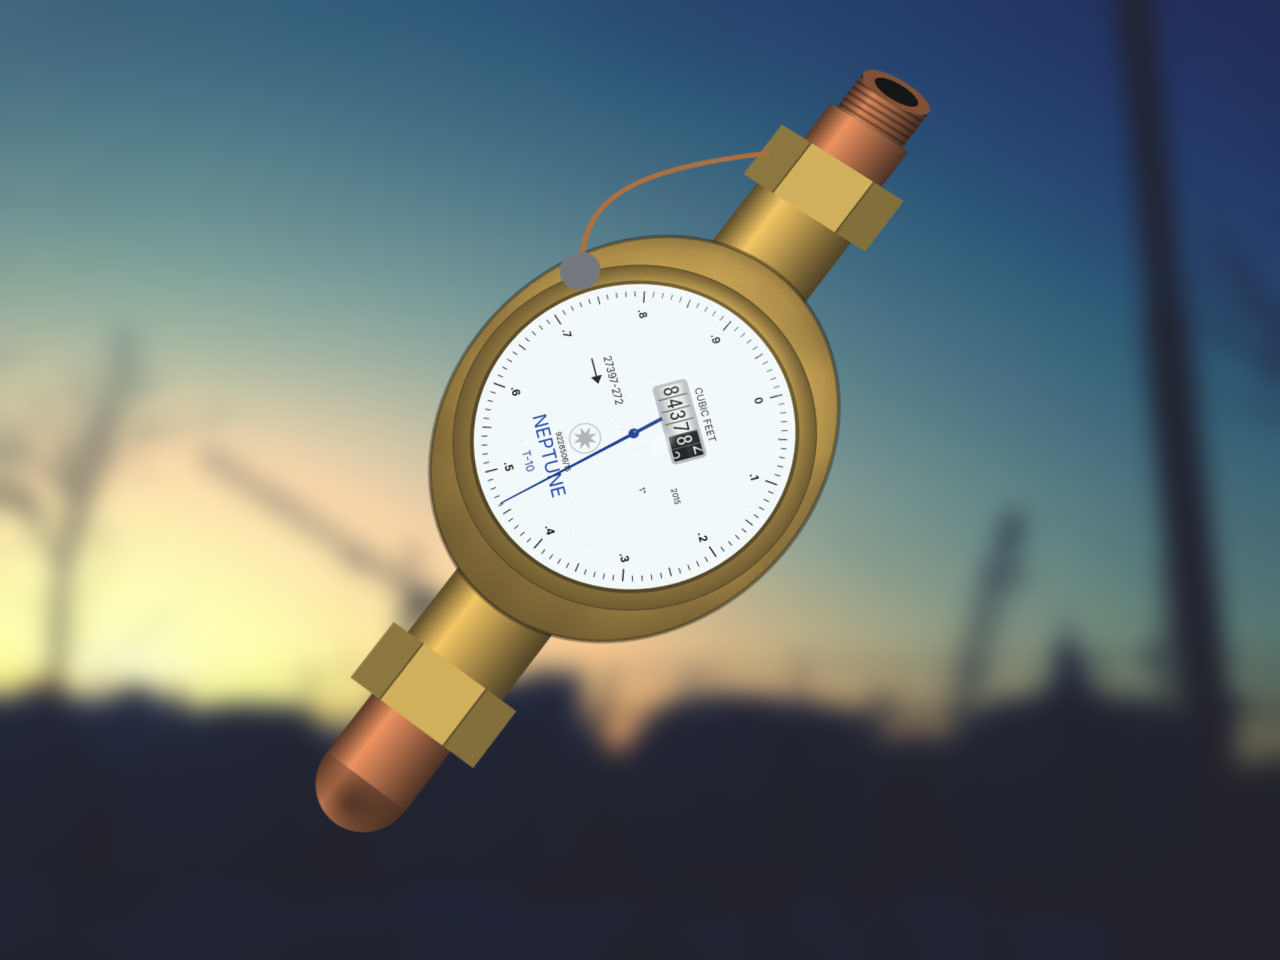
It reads 843782.46,ft³
